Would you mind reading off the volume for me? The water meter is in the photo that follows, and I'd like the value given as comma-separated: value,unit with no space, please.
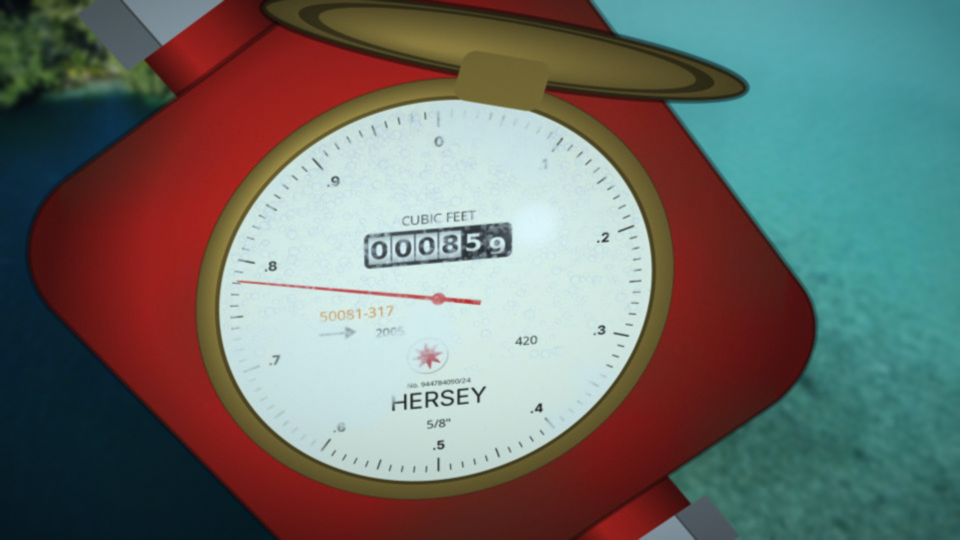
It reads 858.78,ft³
